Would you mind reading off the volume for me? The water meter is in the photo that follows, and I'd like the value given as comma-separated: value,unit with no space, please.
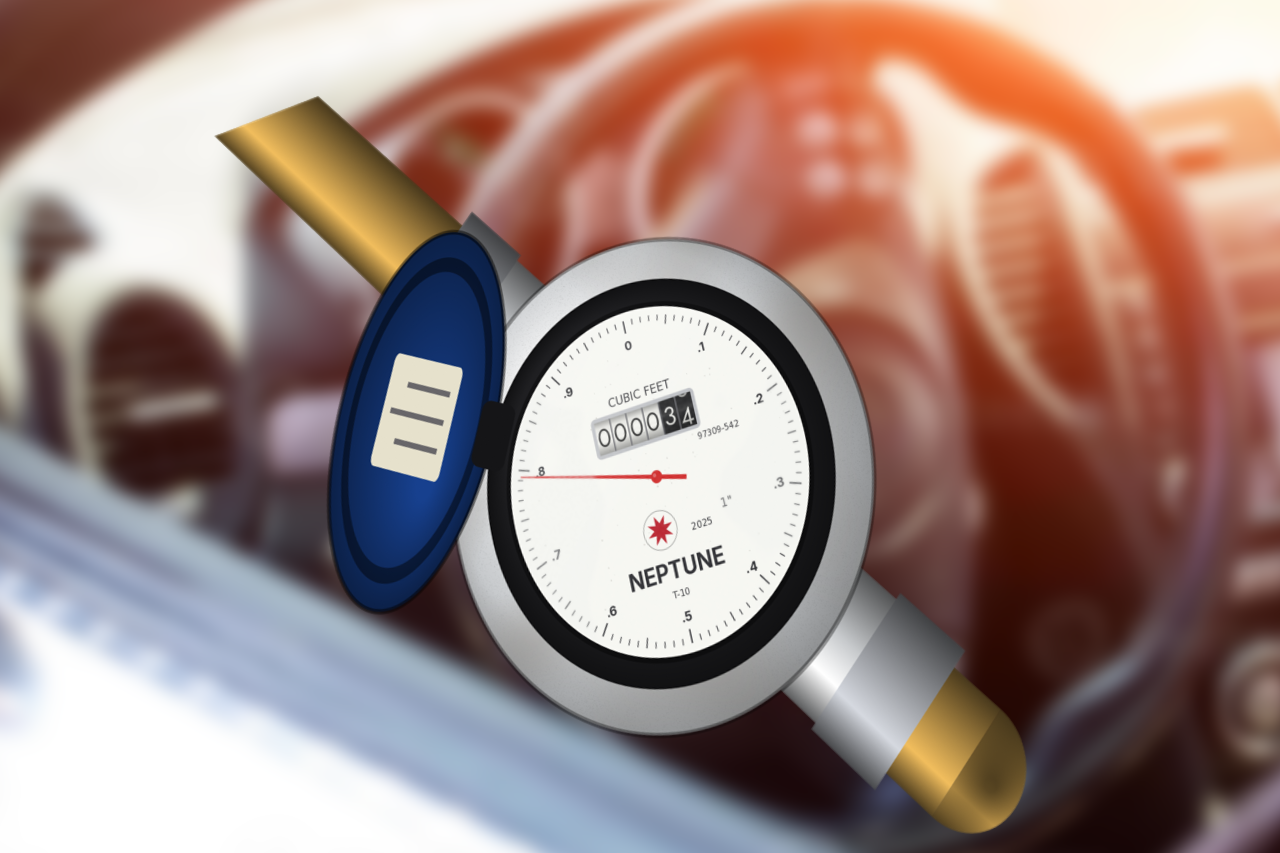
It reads 33.79,ft³
